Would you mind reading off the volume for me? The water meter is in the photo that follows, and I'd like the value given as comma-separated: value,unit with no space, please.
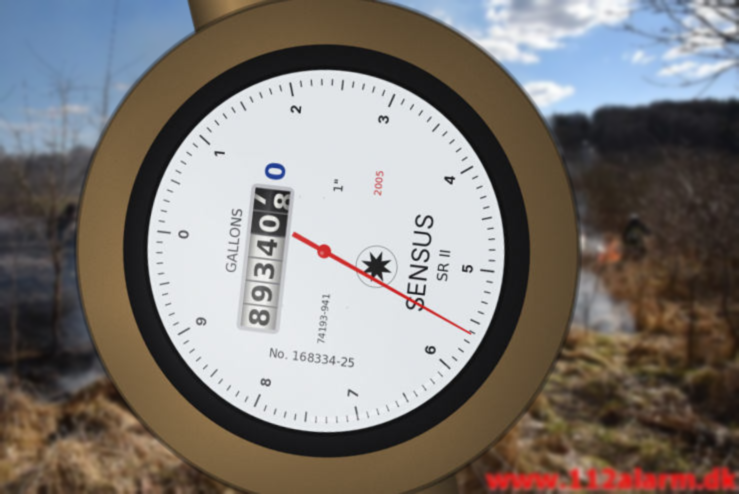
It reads 8934075.6,gal
